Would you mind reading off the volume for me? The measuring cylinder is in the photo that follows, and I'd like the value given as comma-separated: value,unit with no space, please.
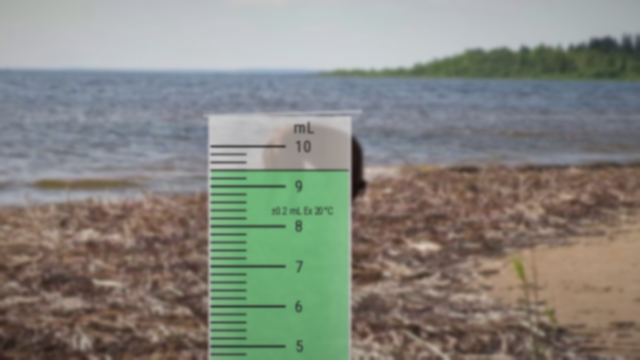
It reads 9.4,mL
